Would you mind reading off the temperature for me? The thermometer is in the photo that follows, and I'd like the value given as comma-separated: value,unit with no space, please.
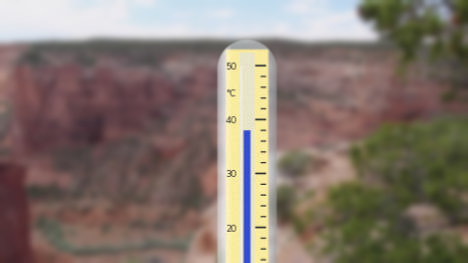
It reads 38,°C
